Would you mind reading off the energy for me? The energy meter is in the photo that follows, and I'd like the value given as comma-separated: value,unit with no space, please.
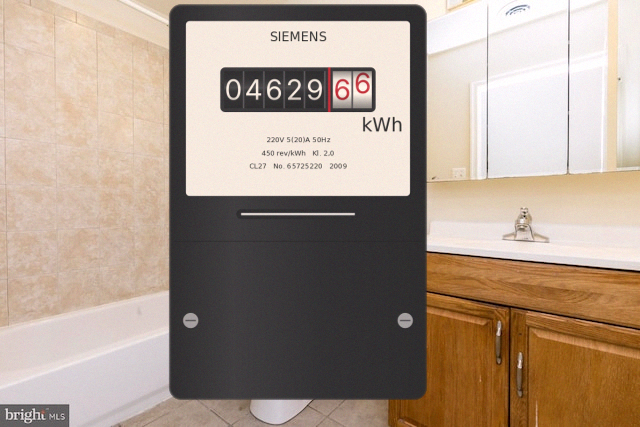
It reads 4629.66,kWh
